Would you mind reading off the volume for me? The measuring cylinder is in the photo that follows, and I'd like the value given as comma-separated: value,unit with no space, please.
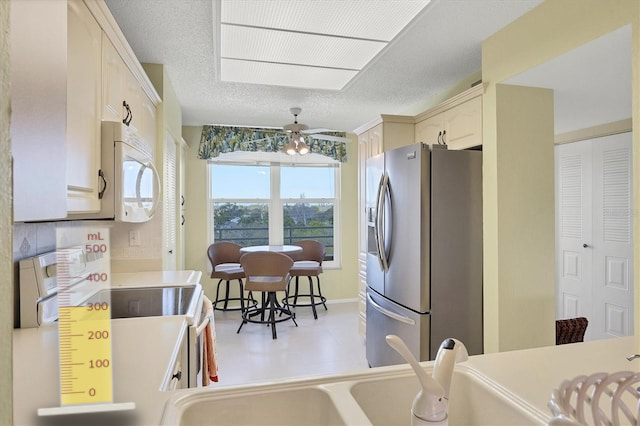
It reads 300,mL
